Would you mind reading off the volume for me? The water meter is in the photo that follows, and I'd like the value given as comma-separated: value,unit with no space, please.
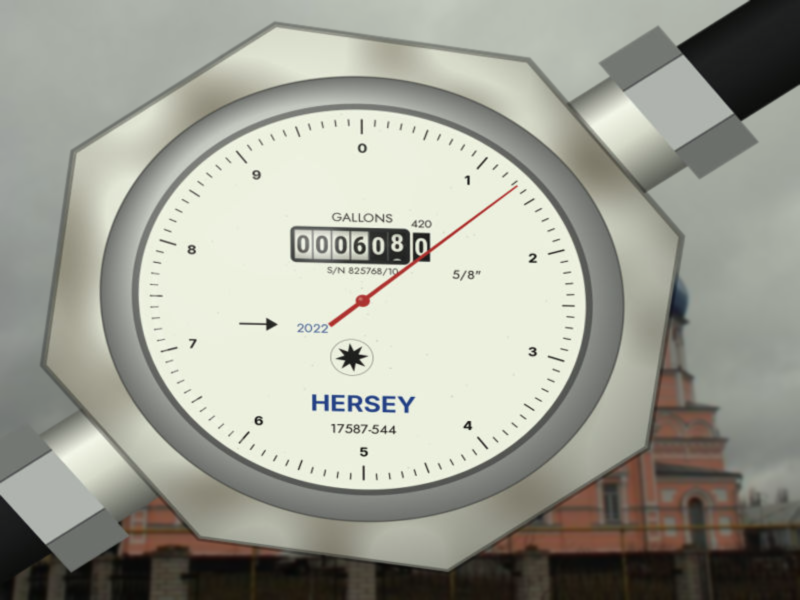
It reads 6081.3,gal
